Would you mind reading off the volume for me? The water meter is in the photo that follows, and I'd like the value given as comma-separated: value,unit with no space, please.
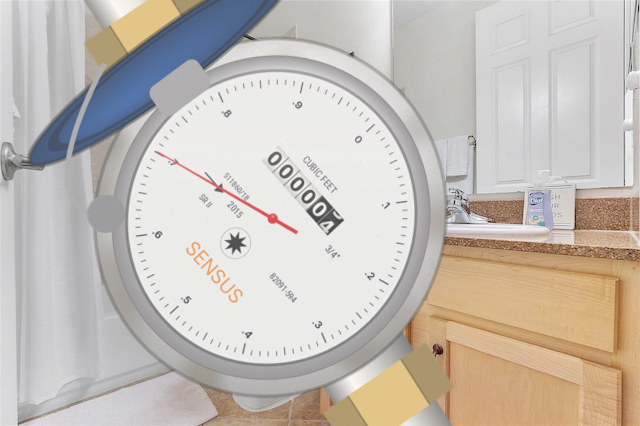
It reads 3.70,ft³
